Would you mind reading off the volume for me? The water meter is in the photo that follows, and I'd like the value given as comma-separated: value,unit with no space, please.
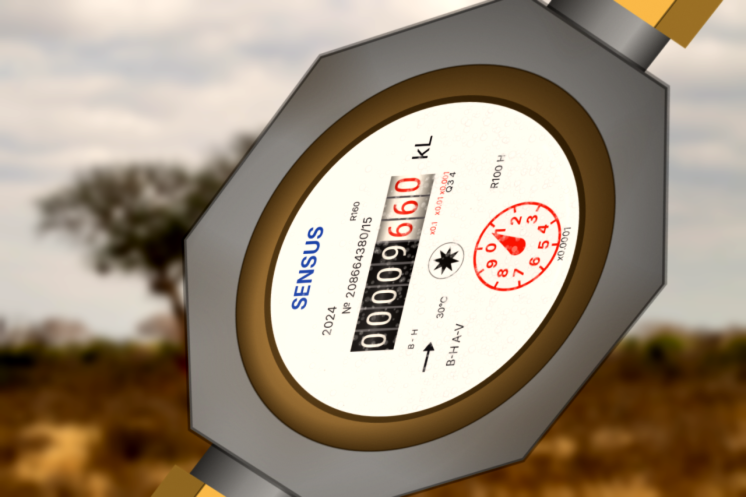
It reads 9.6600,kL
